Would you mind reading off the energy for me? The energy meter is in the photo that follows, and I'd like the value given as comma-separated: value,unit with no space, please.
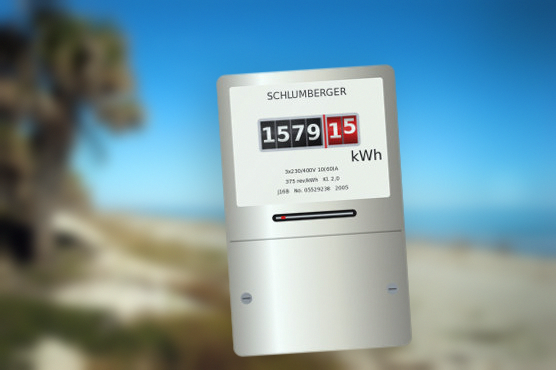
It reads 1579.15,kWh
